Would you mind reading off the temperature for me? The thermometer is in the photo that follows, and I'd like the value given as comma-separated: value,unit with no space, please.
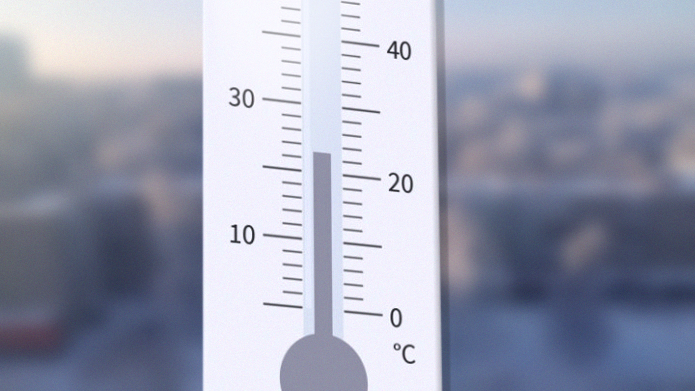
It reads 23,°C
